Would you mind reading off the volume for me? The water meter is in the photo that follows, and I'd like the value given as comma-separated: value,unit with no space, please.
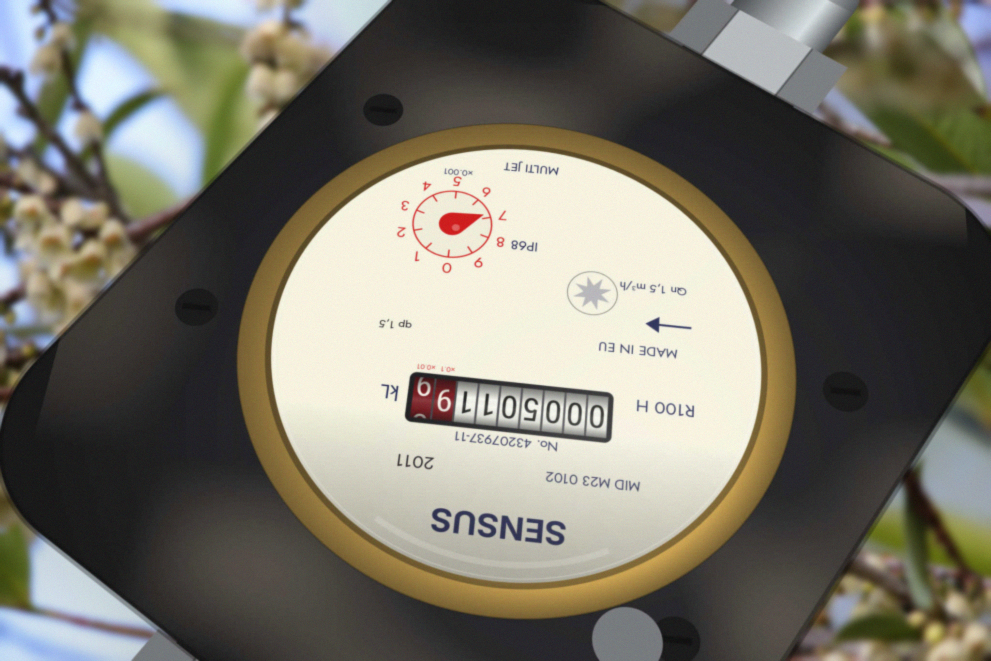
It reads 5011.986,kL
